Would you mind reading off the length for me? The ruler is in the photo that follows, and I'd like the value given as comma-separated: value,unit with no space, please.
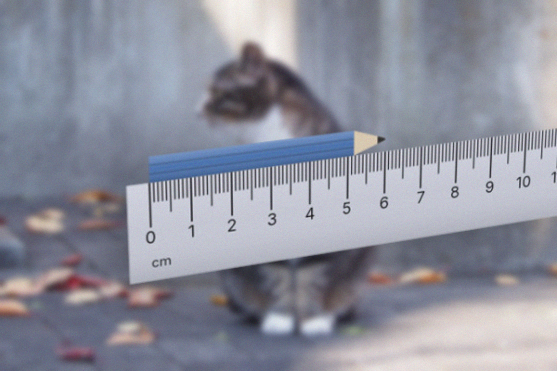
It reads 6,cm
